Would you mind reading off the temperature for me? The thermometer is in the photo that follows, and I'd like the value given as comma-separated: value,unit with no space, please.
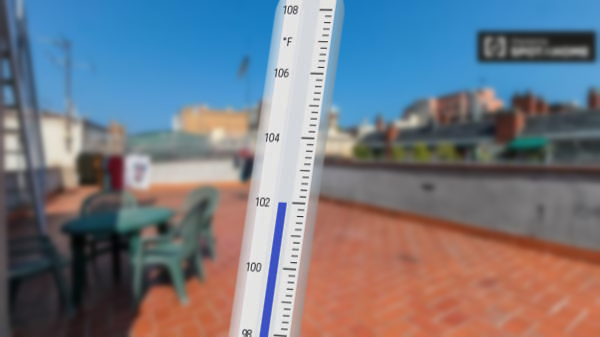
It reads 102,°F
